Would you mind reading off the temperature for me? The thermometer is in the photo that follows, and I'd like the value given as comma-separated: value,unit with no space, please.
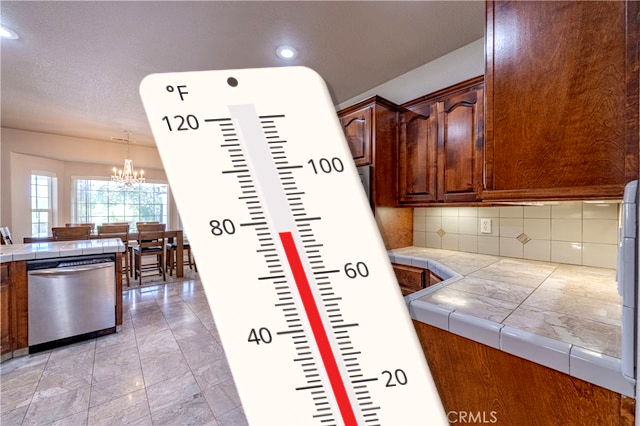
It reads 76,°F
